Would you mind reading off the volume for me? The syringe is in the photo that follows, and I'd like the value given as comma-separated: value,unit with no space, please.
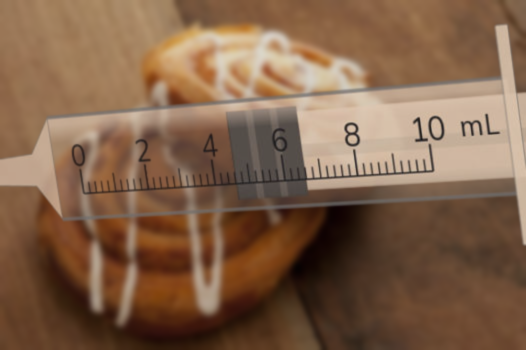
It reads 4.6,mL
